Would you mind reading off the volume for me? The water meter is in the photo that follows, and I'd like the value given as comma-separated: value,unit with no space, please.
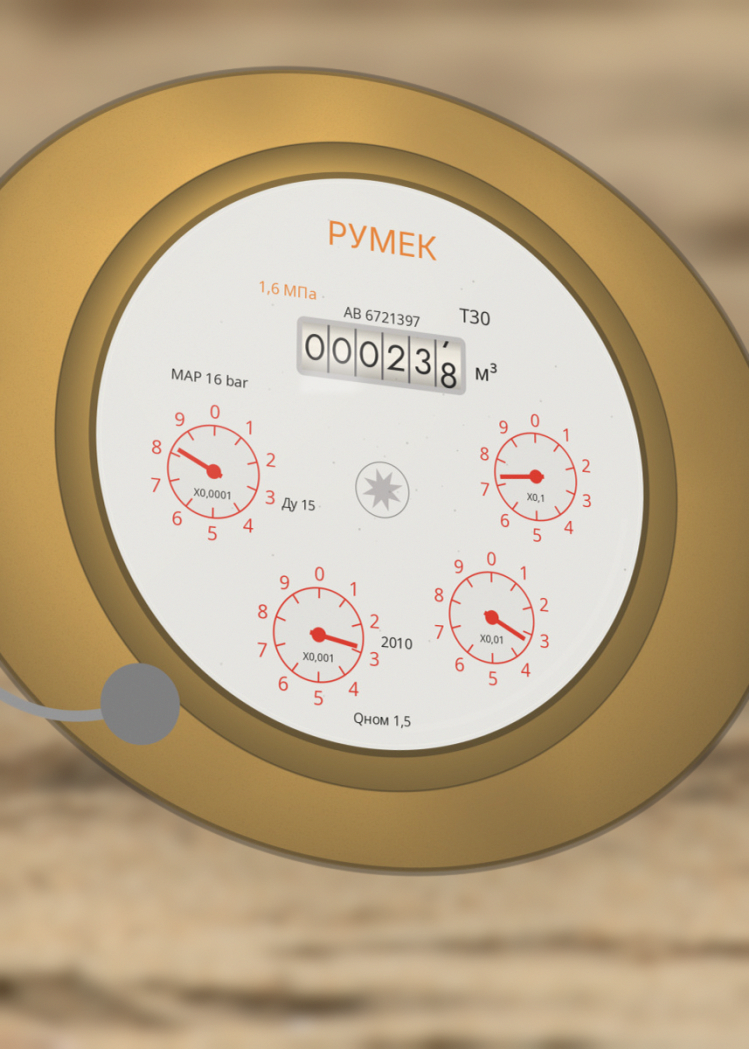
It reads 237.7328,m³
